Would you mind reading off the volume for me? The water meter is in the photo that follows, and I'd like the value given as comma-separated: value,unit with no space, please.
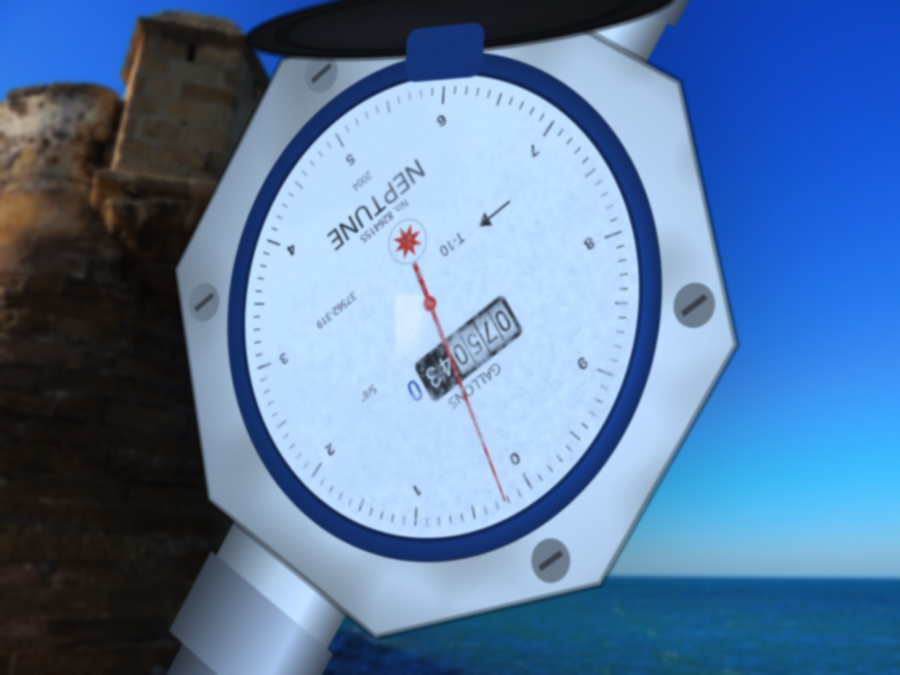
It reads 750430.2,gal
